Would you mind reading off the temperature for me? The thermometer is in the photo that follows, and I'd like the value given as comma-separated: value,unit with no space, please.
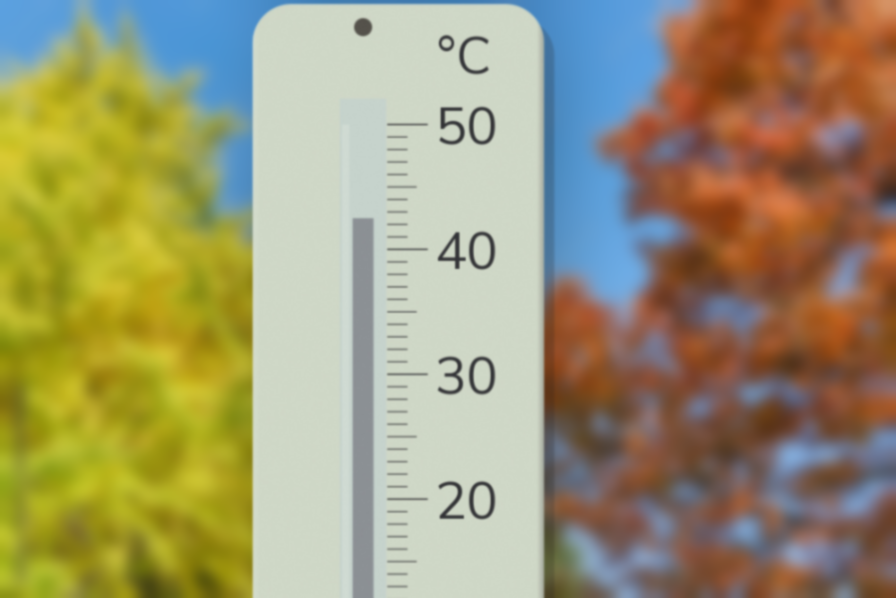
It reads 42.5,°C
